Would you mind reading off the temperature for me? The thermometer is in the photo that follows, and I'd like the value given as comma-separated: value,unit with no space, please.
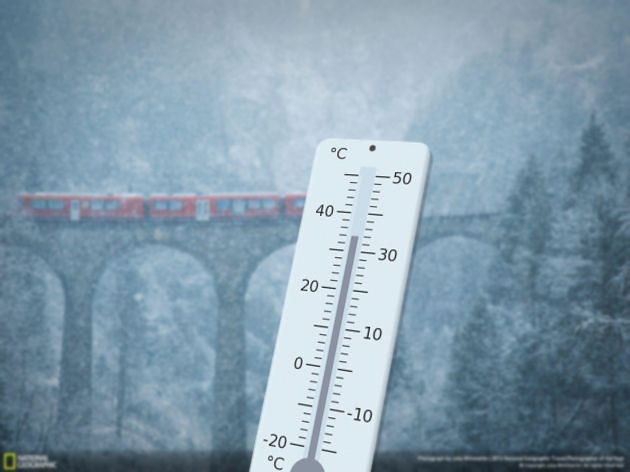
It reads 34,°C
